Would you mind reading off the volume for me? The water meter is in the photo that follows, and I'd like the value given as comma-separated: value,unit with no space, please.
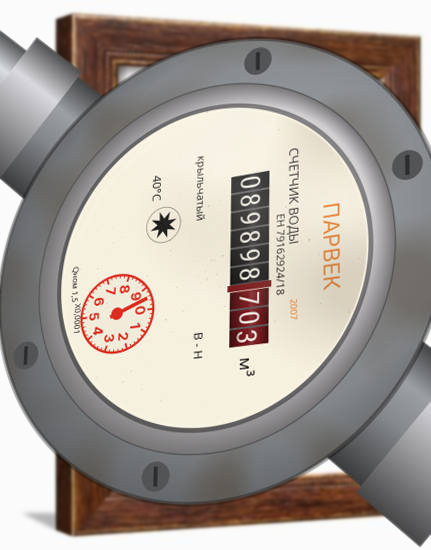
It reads 89898.7029,m³
